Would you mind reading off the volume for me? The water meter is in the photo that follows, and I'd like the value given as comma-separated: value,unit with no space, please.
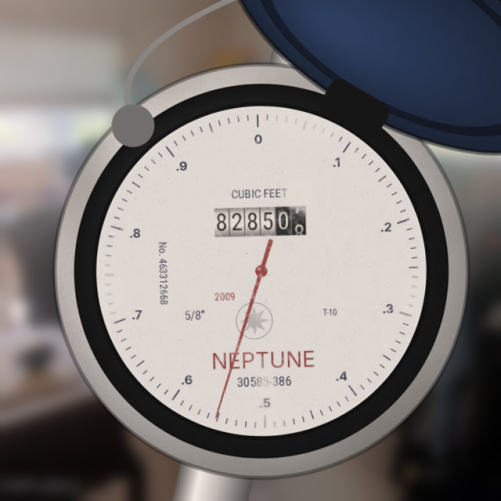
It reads 828507.55,ft³
